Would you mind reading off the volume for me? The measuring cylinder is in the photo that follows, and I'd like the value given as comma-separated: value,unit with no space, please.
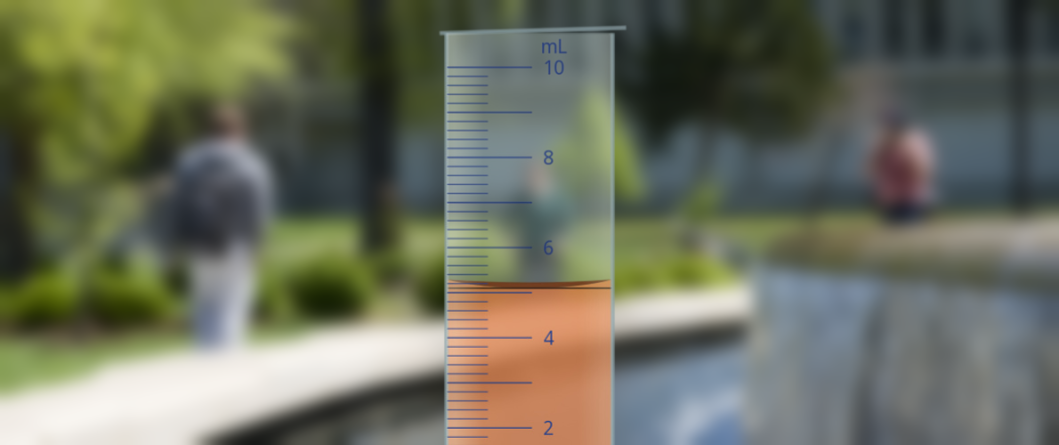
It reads 5.1,mL
